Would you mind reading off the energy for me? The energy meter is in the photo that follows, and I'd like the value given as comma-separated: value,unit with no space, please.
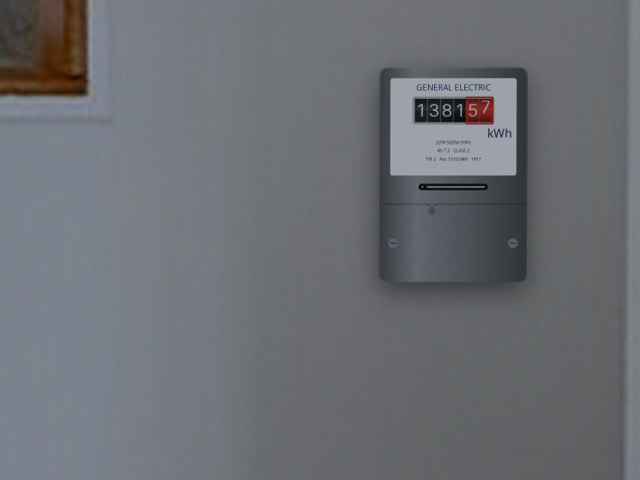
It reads 1381.57,kWh
